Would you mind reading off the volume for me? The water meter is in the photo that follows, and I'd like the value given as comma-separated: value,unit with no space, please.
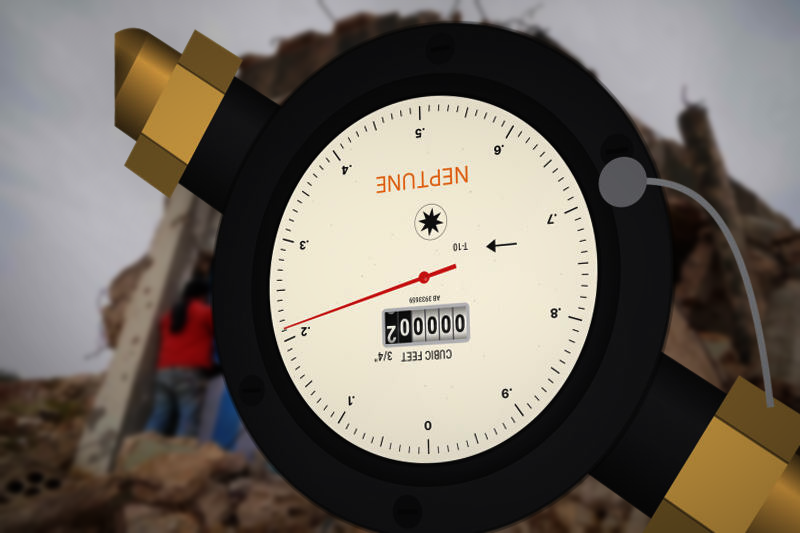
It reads 2.21,ft³
